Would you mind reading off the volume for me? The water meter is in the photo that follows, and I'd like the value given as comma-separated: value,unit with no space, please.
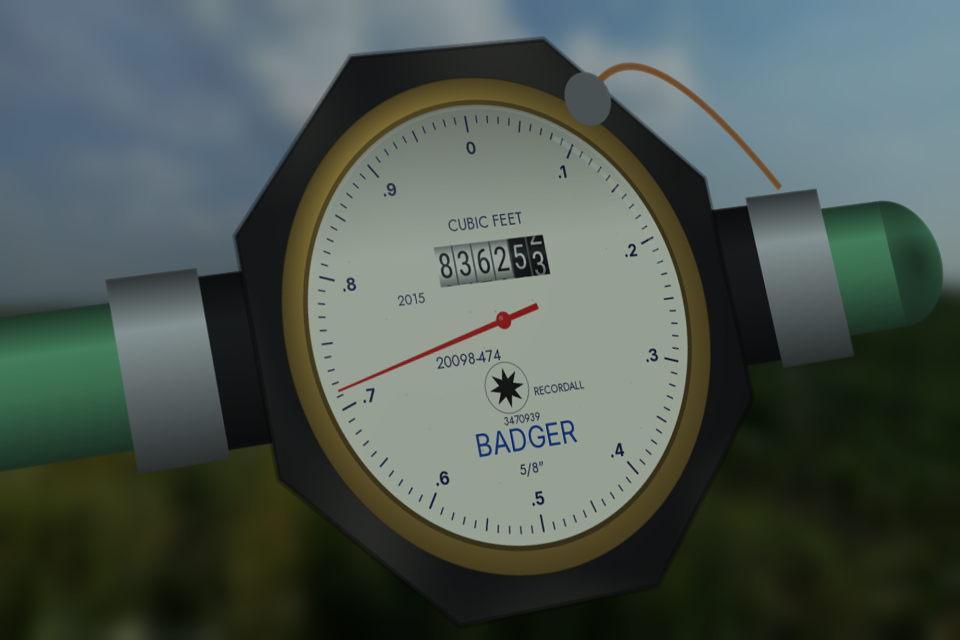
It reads 836252.71,ft³
